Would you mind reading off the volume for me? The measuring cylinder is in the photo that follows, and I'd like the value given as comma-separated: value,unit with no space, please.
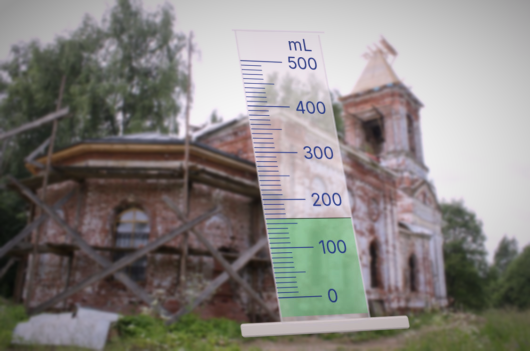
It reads 160,mL
